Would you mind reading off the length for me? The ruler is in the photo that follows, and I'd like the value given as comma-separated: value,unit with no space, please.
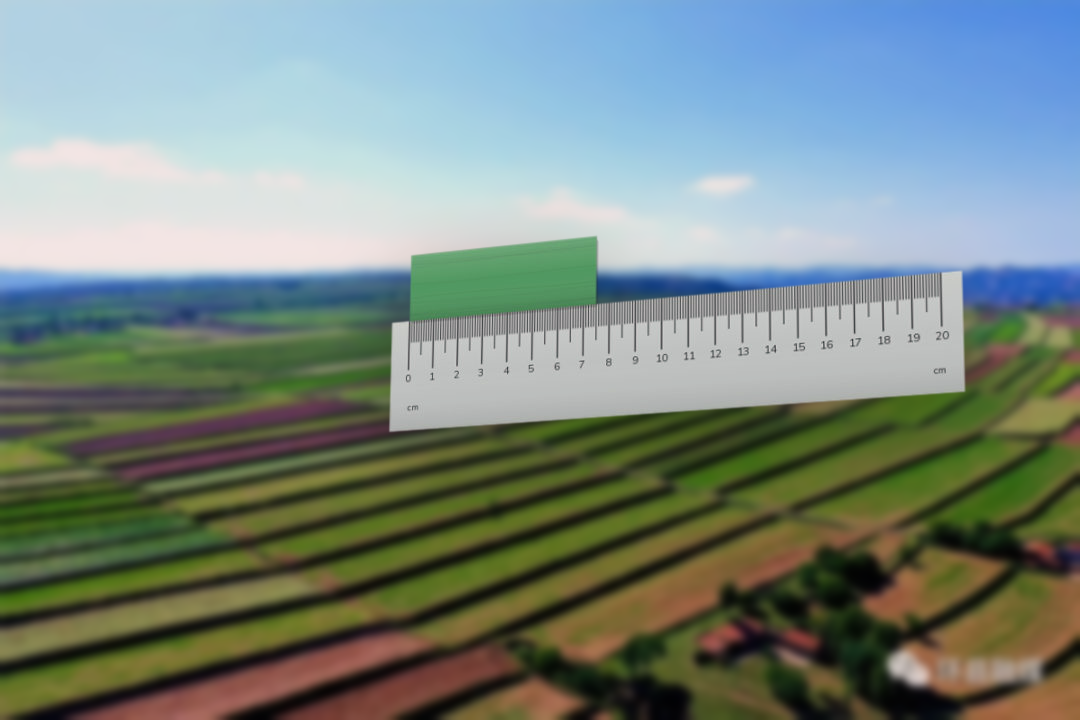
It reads 7.5,cm
